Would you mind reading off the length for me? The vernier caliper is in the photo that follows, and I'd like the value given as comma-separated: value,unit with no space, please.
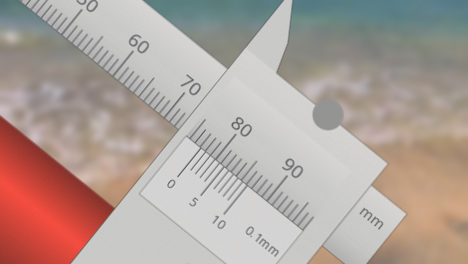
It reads 77.2,mm
